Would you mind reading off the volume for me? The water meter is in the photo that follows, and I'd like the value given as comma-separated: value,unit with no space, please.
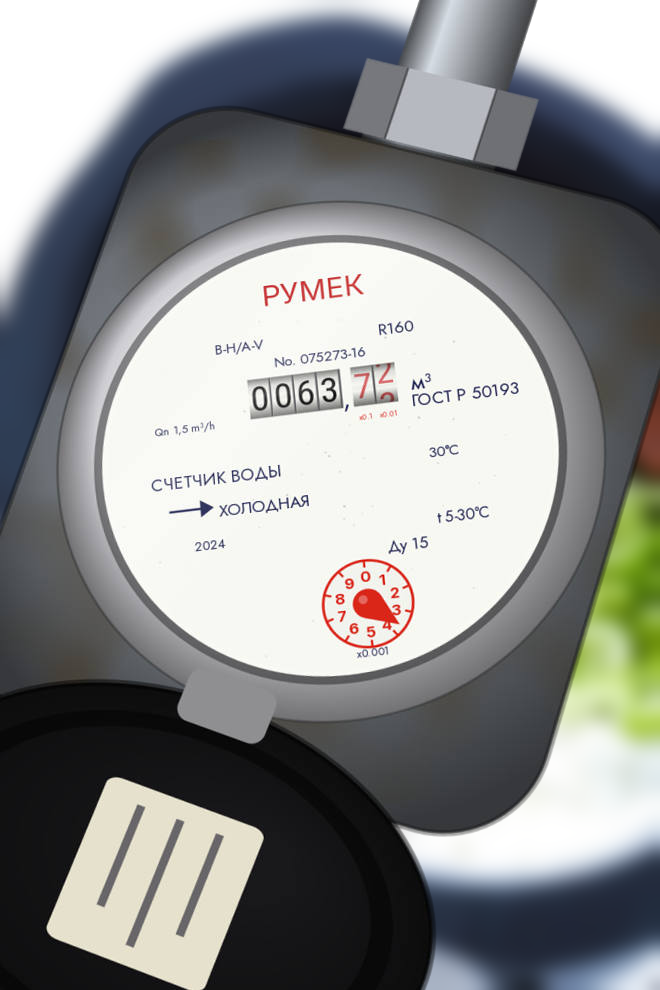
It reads 63.723,m³
